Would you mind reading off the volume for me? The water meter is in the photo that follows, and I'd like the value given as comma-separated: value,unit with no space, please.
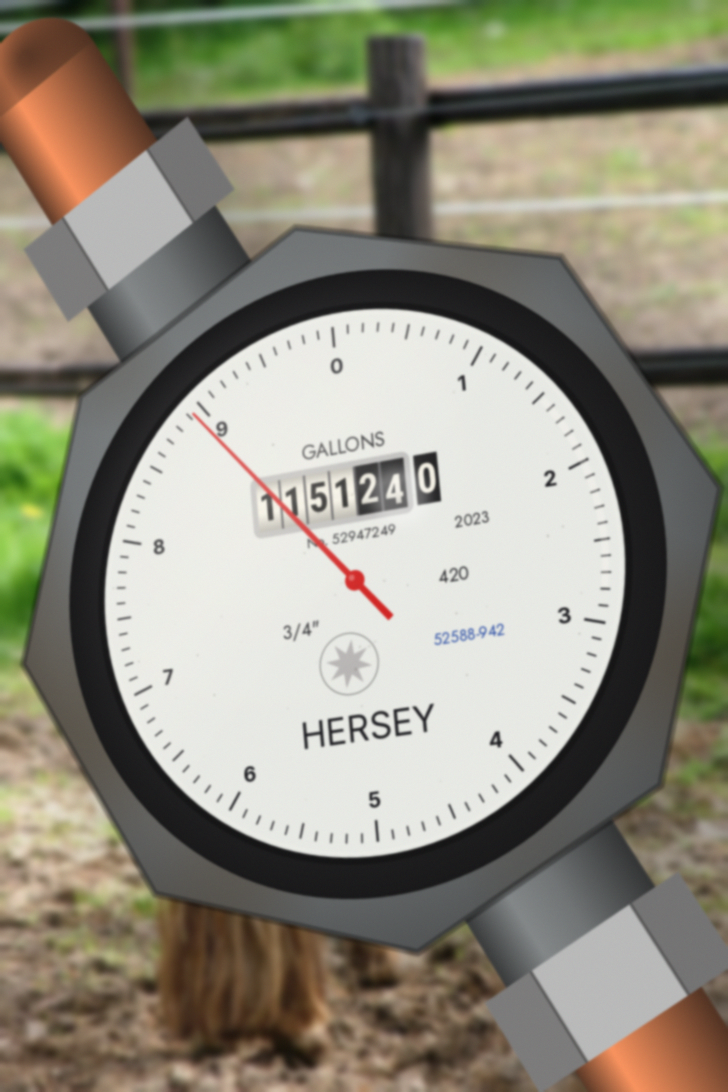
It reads 1151238.9,gal
